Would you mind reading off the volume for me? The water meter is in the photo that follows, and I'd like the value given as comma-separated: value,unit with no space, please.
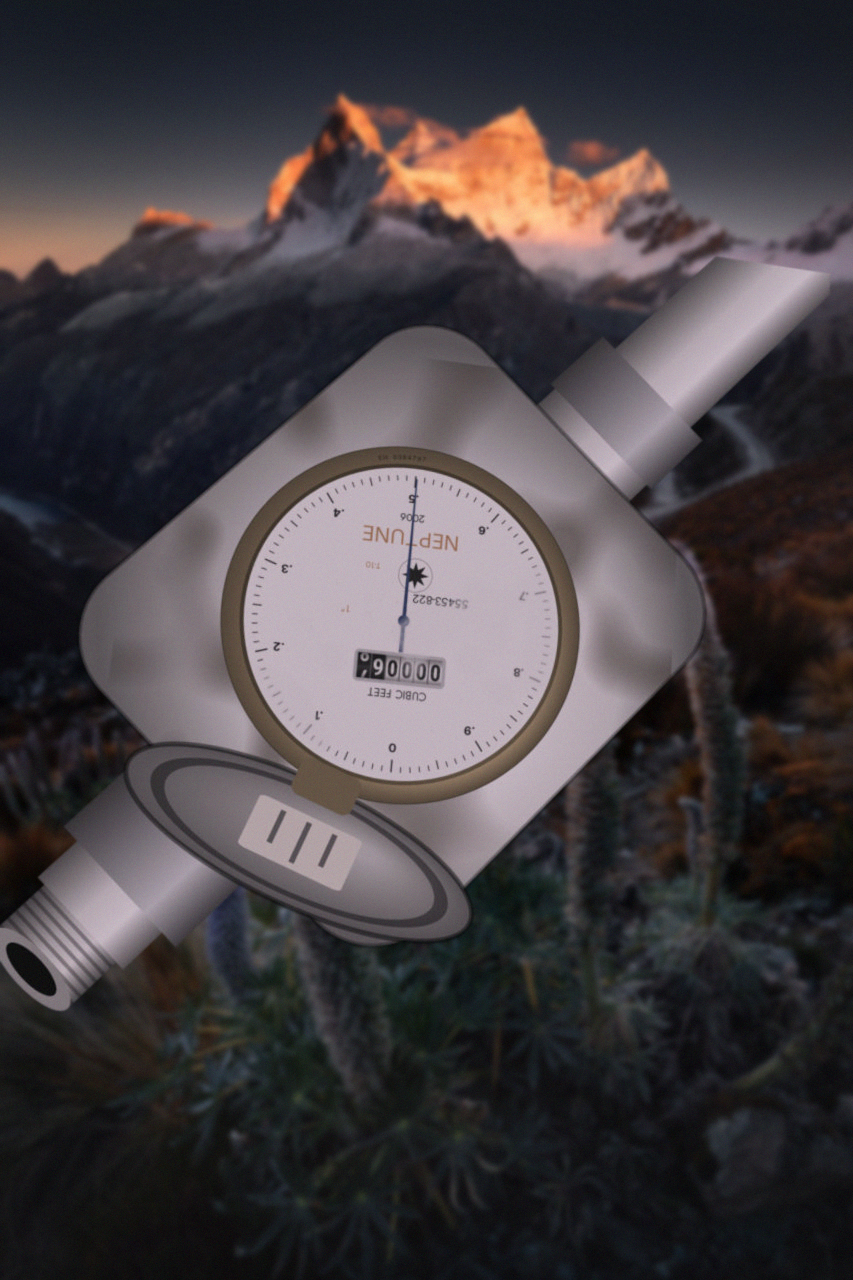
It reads 67.50,ft³
